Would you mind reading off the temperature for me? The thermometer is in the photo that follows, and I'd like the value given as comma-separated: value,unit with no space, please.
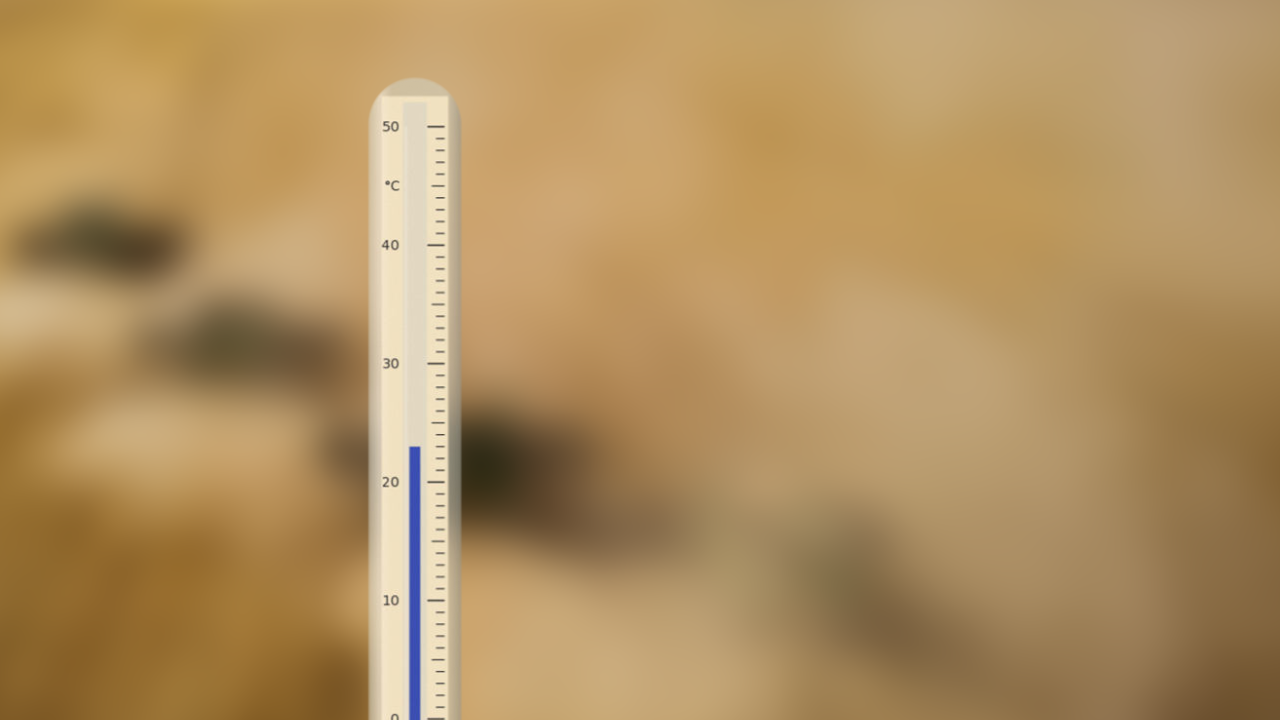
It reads 23,°C
